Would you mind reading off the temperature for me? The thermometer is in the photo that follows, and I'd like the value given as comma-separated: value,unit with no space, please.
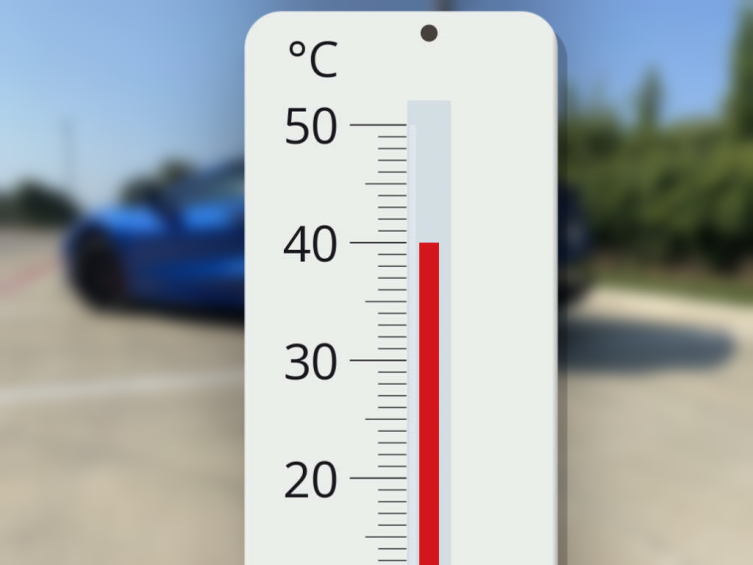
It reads 40,°C
